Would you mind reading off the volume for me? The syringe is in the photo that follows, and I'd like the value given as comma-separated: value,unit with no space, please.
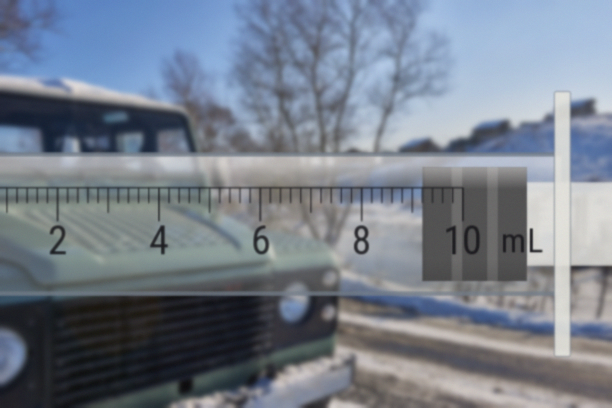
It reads 9.2,mL
